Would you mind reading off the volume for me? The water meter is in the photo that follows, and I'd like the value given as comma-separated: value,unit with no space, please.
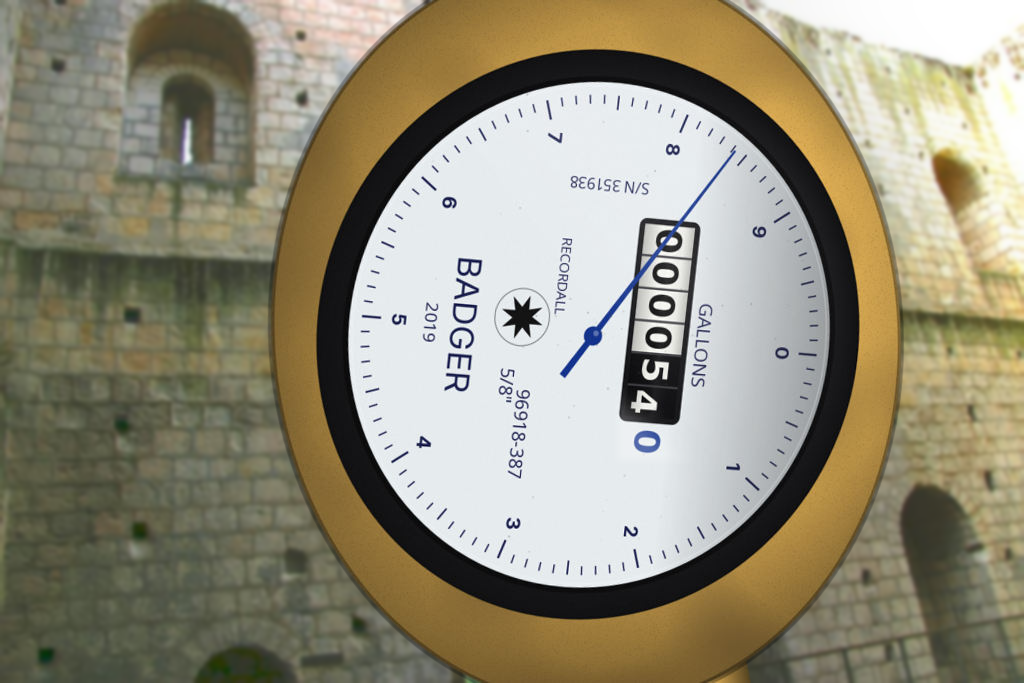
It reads 538.4,gal
